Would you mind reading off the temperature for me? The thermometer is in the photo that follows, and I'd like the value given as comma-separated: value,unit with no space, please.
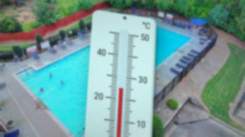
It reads 25,°C
